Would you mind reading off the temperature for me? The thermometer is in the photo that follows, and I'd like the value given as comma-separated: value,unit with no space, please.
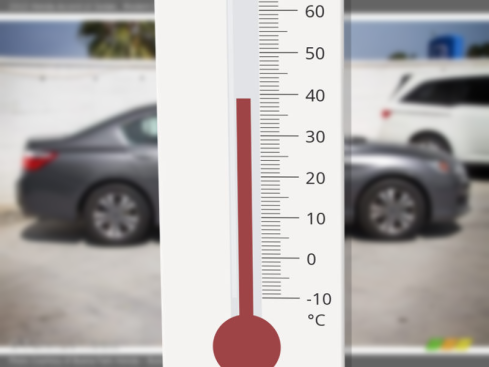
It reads 39,°C
